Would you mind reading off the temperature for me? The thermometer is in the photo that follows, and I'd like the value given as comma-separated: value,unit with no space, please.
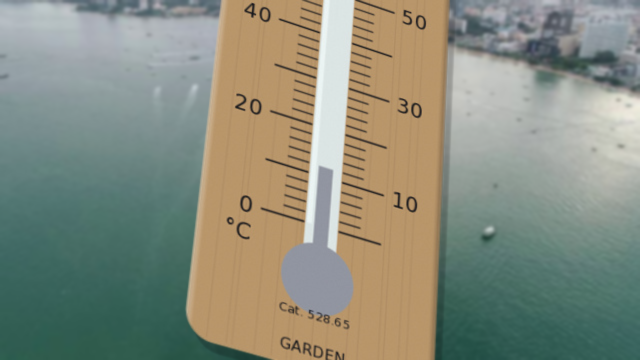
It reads 12,°C
